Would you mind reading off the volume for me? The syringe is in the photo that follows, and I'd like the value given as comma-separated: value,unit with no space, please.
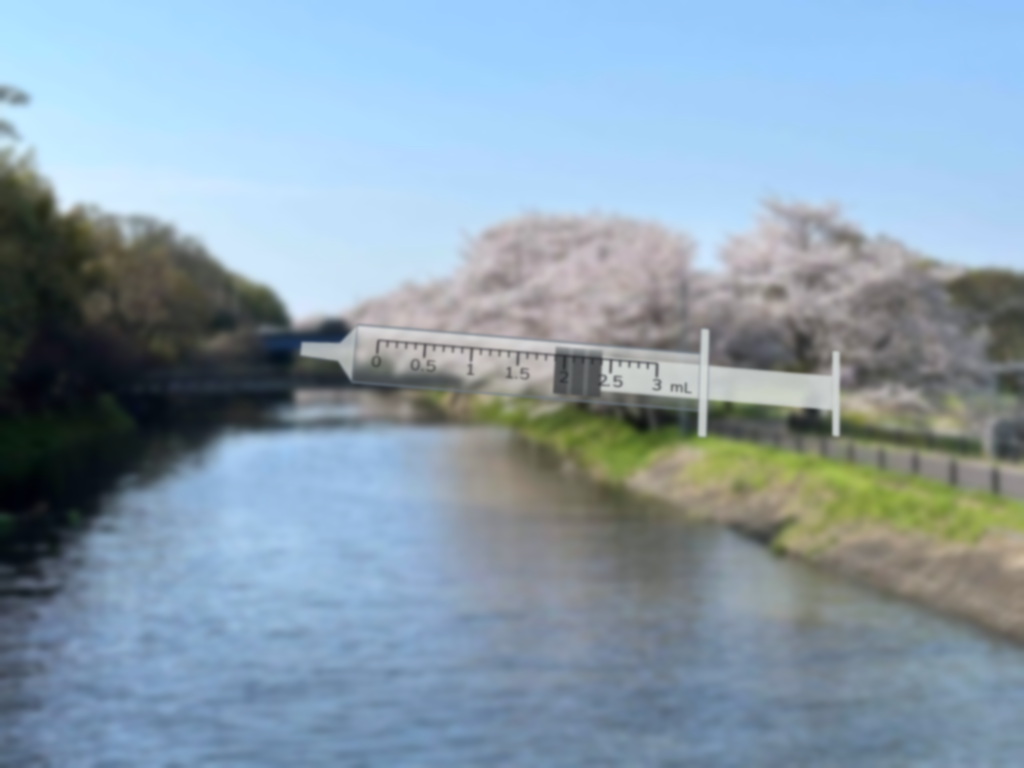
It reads 1.9,mL
